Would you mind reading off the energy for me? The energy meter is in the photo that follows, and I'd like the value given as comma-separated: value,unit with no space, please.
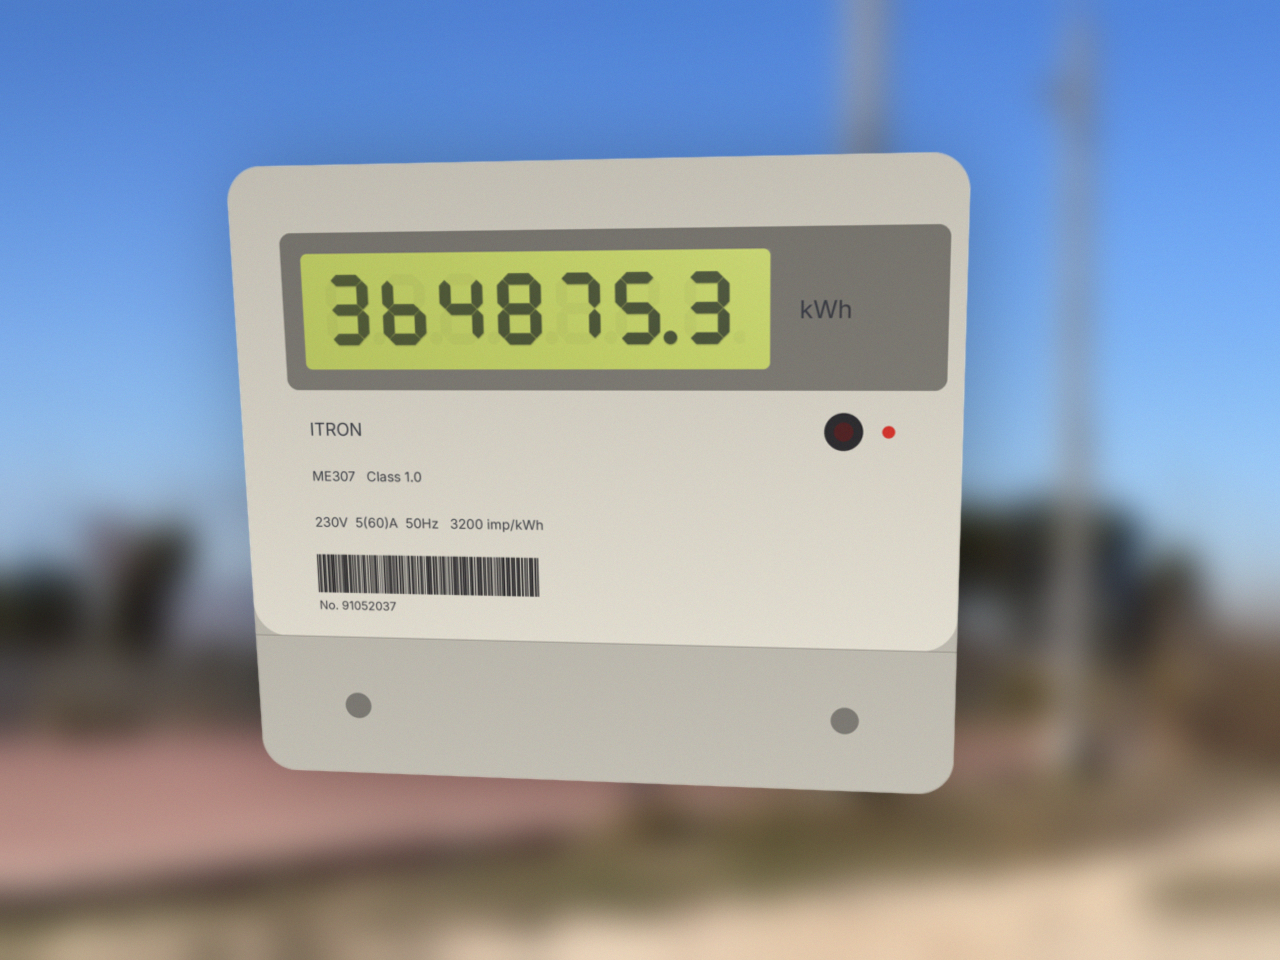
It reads 364875.3,kWh
